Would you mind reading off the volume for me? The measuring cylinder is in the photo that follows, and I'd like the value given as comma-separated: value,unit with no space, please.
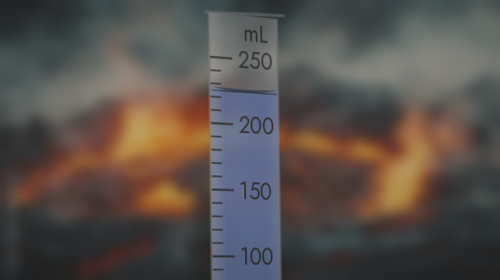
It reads 225,mL
